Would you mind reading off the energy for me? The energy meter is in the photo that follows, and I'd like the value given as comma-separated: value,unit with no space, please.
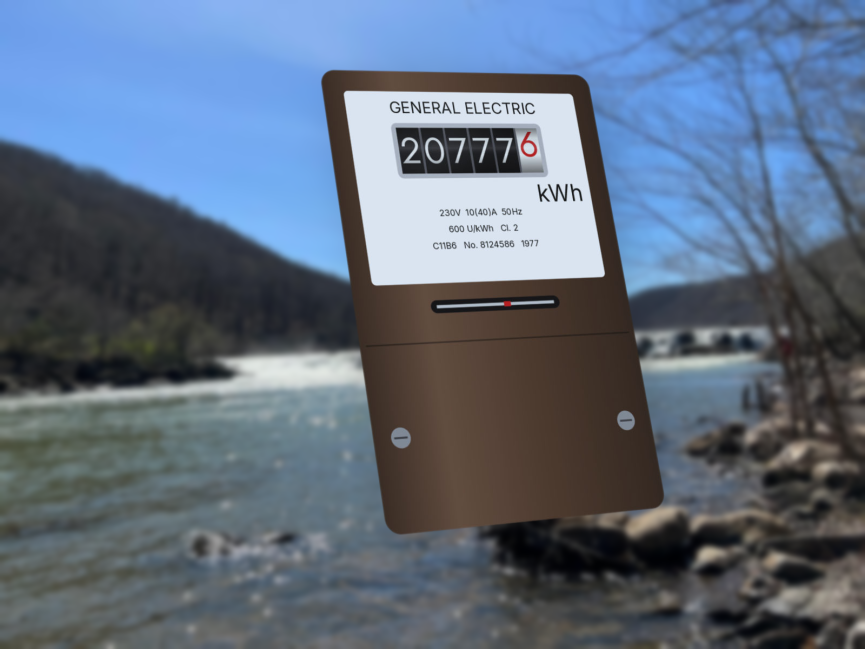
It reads 20777.6,kWh
